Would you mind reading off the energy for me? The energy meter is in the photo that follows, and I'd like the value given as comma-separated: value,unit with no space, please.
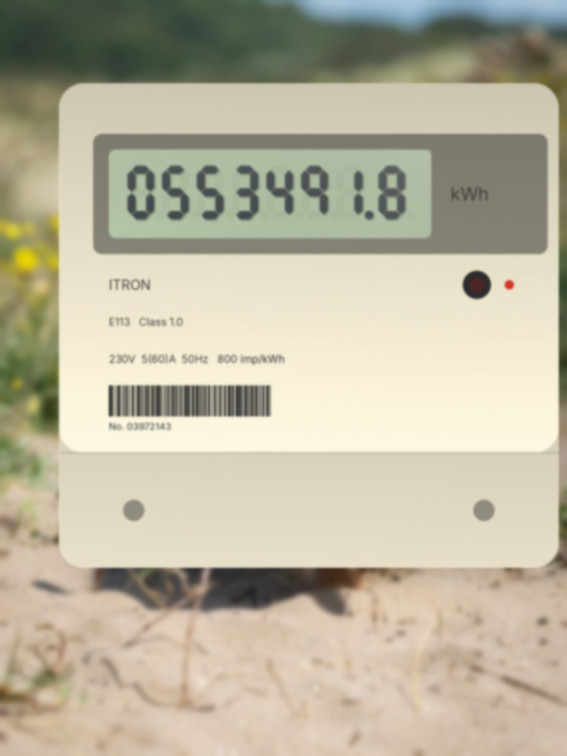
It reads 553491.8,kWh
